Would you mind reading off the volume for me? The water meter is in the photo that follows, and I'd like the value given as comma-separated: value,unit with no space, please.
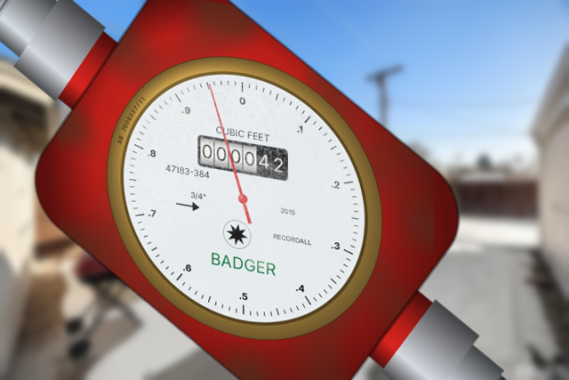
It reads 41.95,ft³
